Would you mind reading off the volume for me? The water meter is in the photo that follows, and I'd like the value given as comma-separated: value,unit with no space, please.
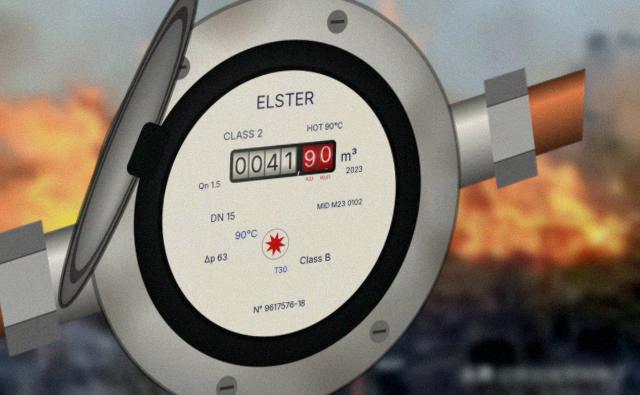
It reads 41.90,m³
